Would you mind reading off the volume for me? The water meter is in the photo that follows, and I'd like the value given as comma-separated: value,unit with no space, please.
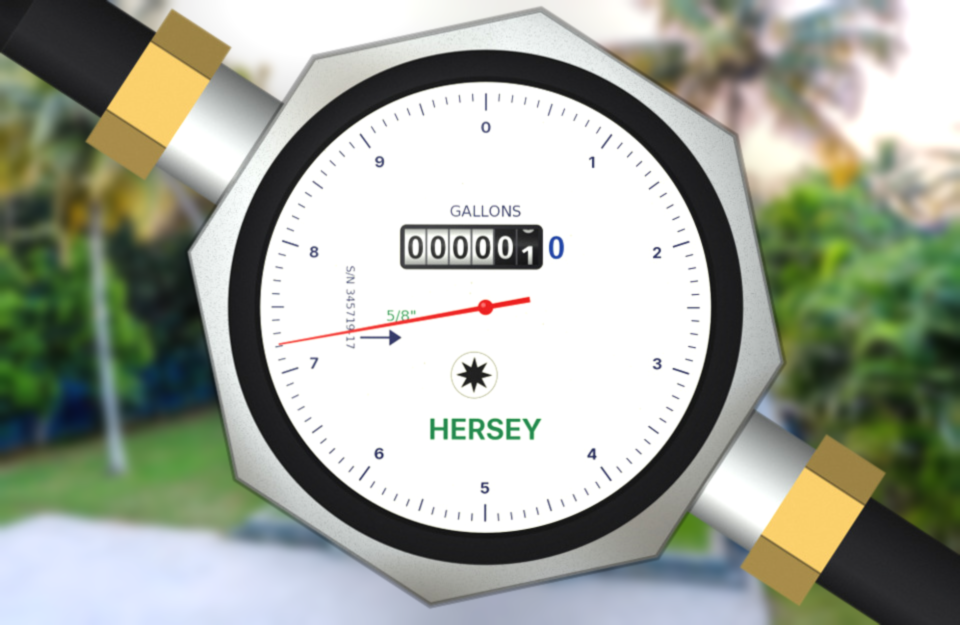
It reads 7.2,gal
